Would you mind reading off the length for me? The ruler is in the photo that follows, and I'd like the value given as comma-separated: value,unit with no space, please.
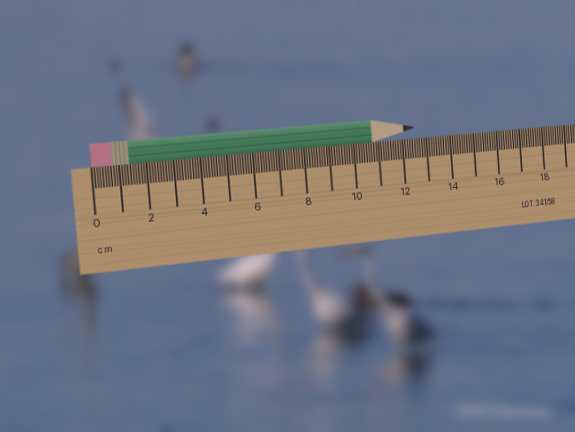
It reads 12.5,cm
